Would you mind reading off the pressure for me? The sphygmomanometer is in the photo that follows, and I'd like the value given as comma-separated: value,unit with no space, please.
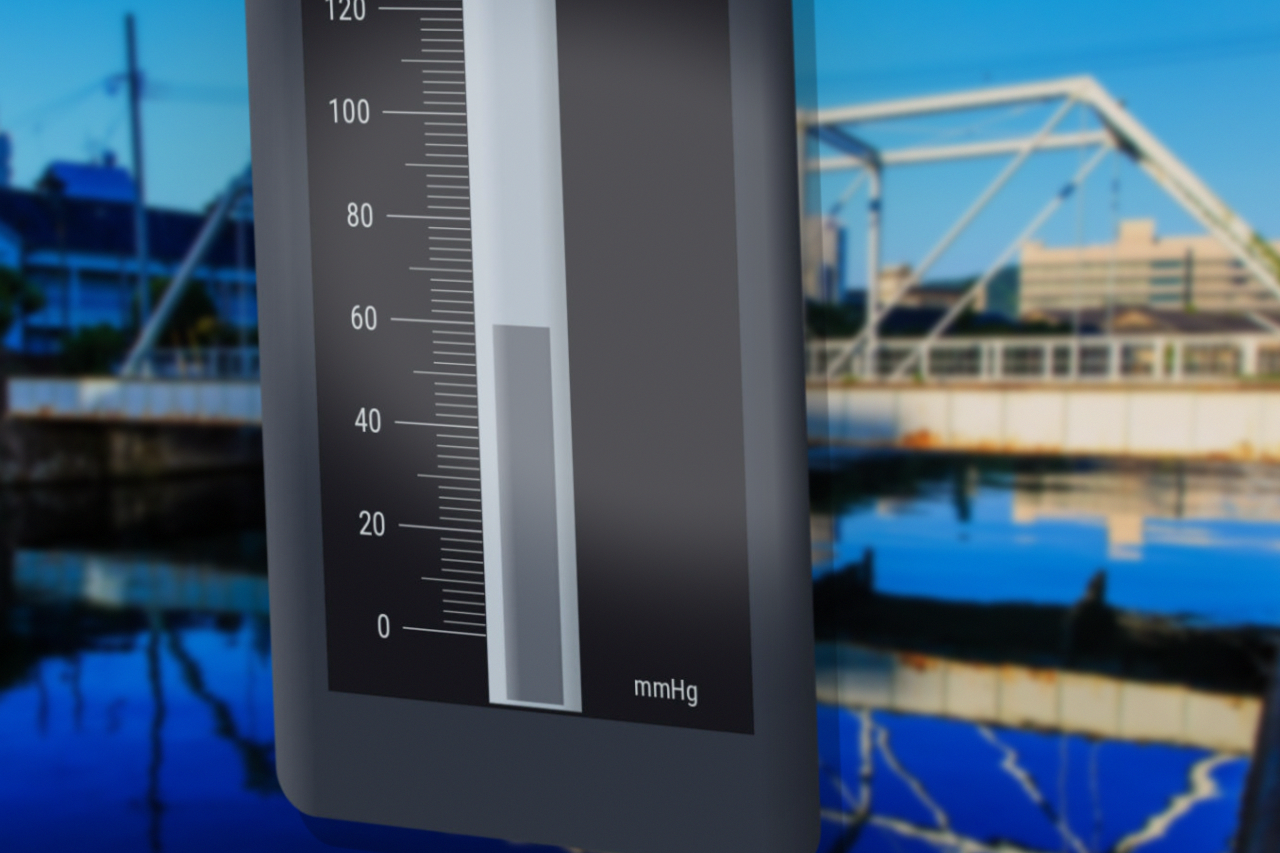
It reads 60,mmHg
